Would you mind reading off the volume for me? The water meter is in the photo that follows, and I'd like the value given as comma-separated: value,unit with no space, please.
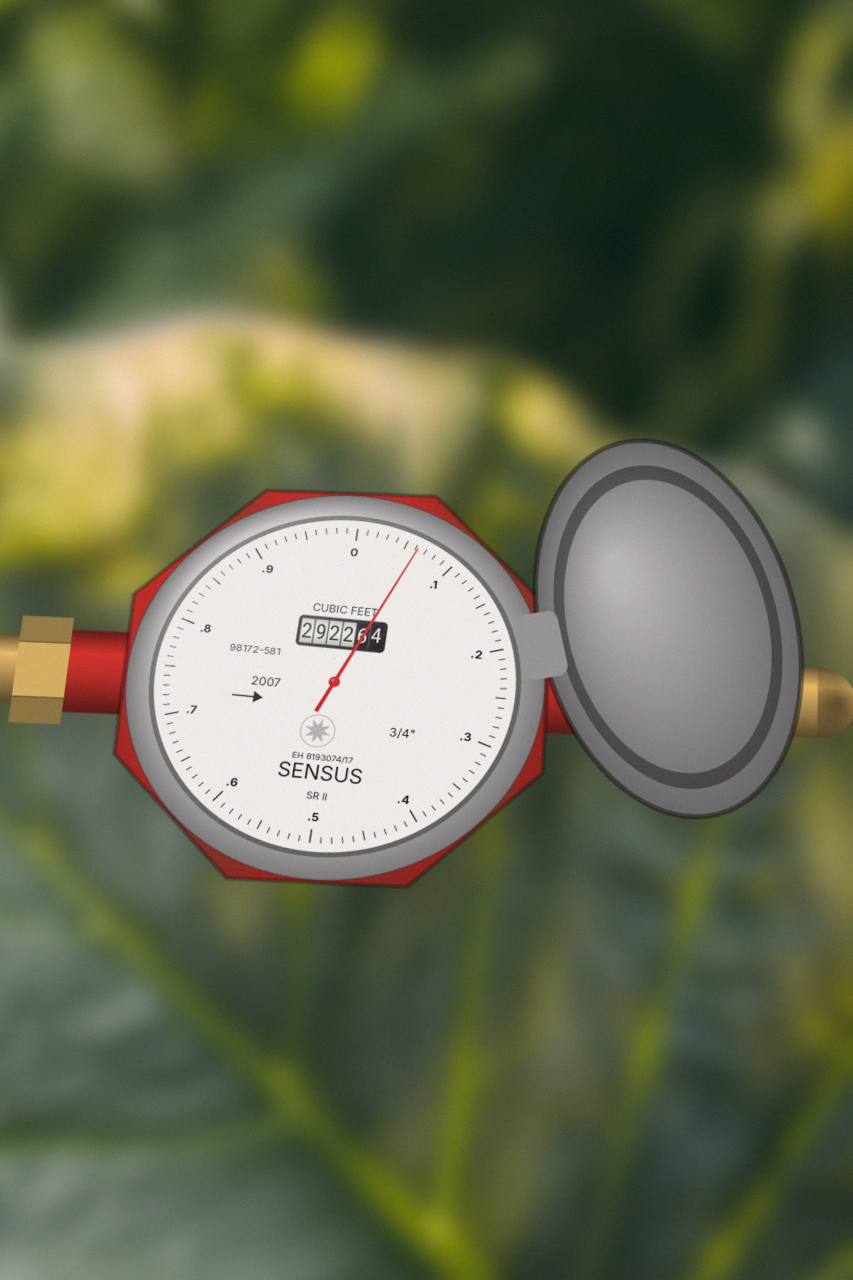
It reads 292264.06,ft³
